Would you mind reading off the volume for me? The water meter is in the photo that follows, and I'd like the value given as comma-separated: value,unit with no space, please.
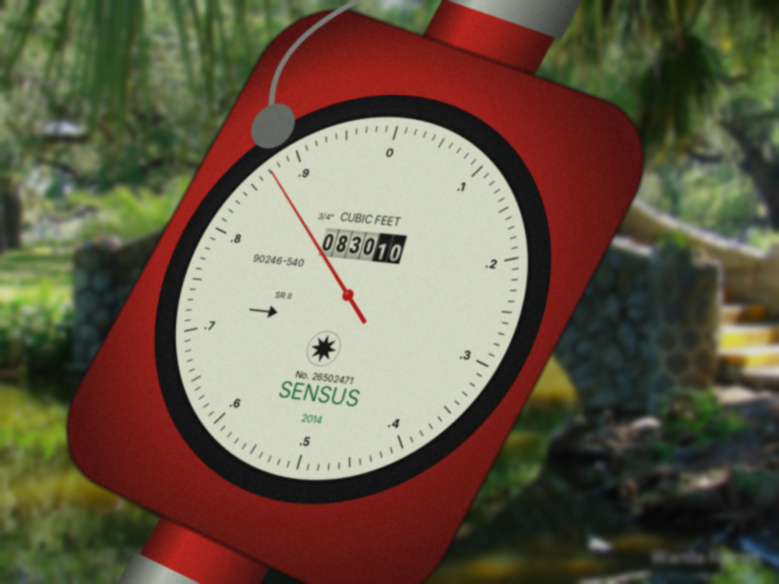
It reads 83009.87,ft³
